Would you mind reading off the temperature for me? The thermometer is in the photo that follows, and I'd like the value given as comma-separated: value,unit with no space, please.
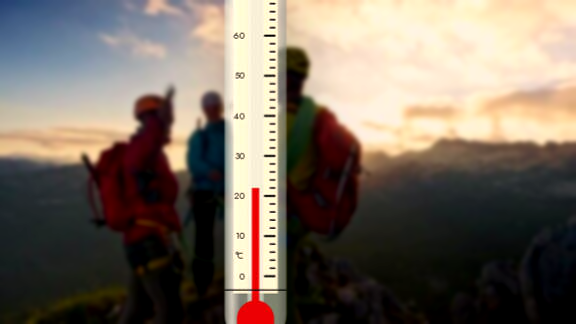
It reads 22,°C
